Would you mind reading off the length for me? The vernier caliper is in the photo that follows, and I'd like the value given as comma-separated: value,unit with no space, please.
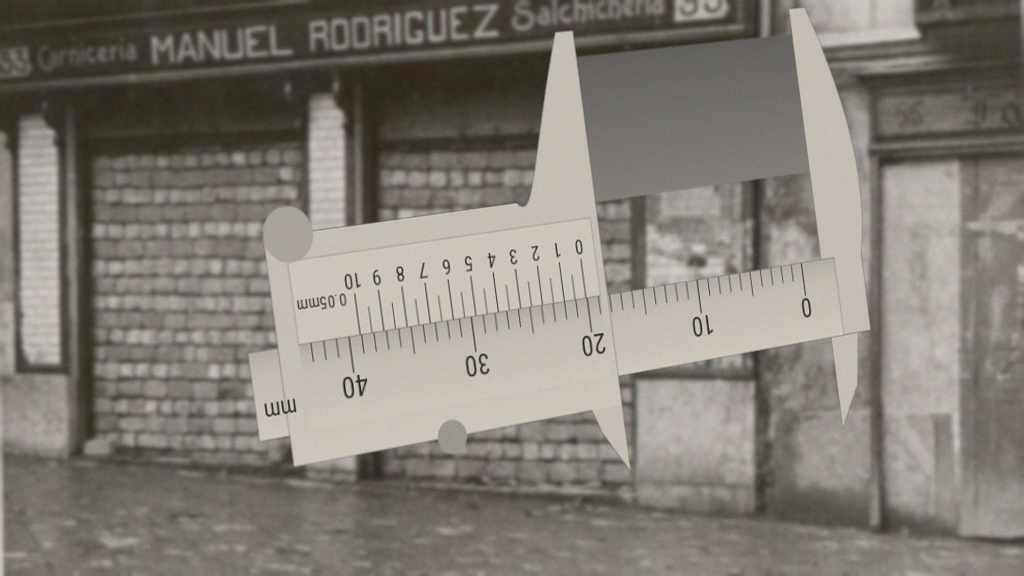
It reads 20.1,mm
